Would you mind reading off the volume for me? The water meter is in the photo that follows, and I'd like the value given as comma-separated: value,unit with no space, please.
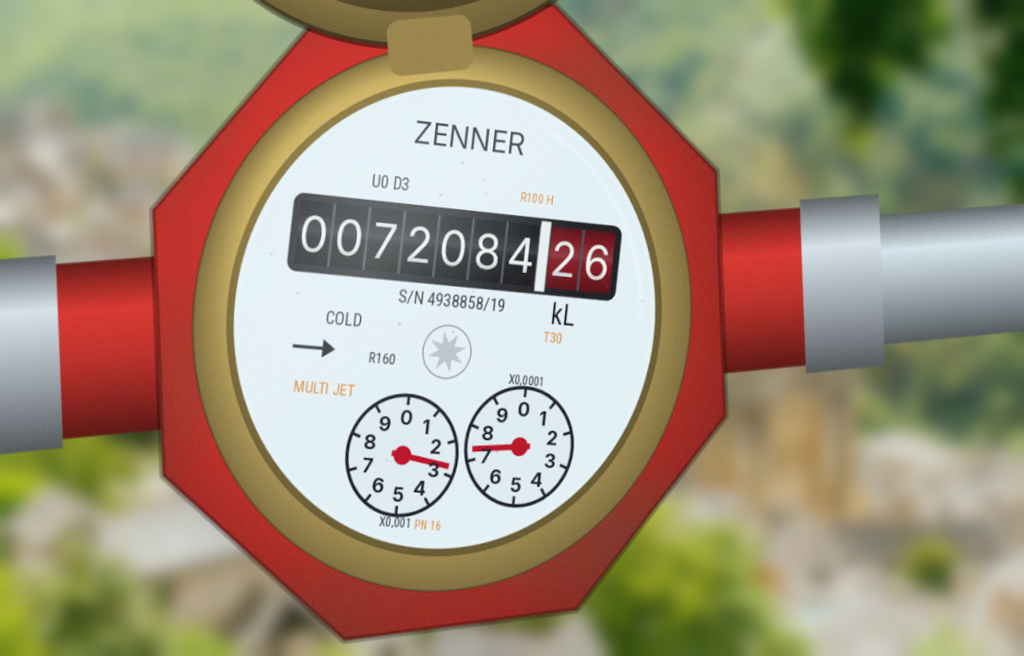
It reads 72084.2627,kL
